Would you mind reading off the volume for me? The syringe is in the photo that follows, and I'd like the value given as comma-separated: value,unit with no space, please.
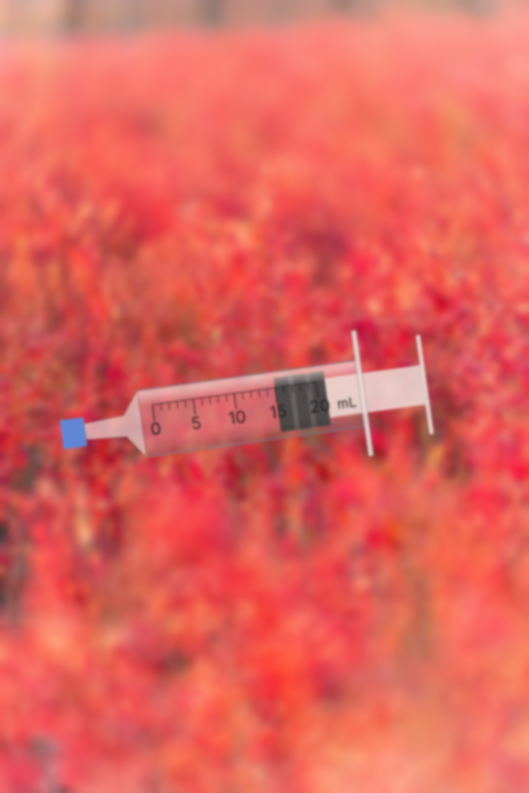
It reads 15,mL
